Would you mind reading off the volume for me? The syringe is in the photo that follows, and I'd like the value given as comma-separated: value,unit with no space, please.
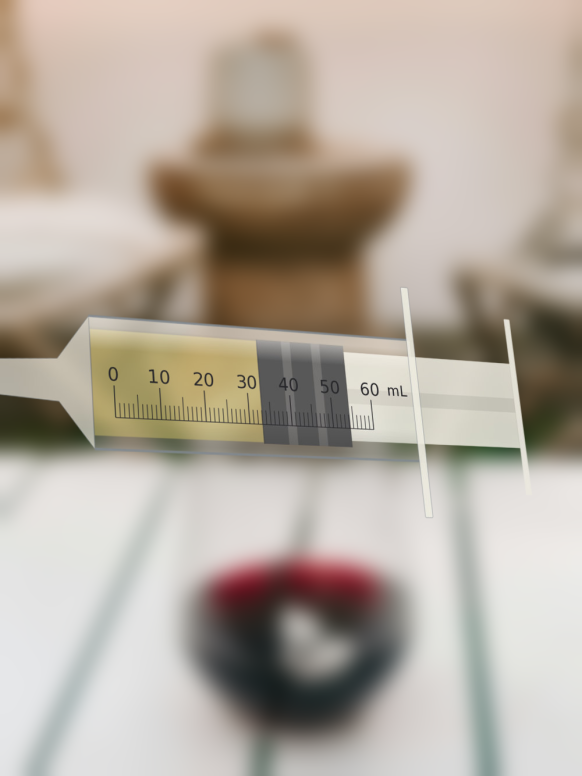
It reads 33,mL
